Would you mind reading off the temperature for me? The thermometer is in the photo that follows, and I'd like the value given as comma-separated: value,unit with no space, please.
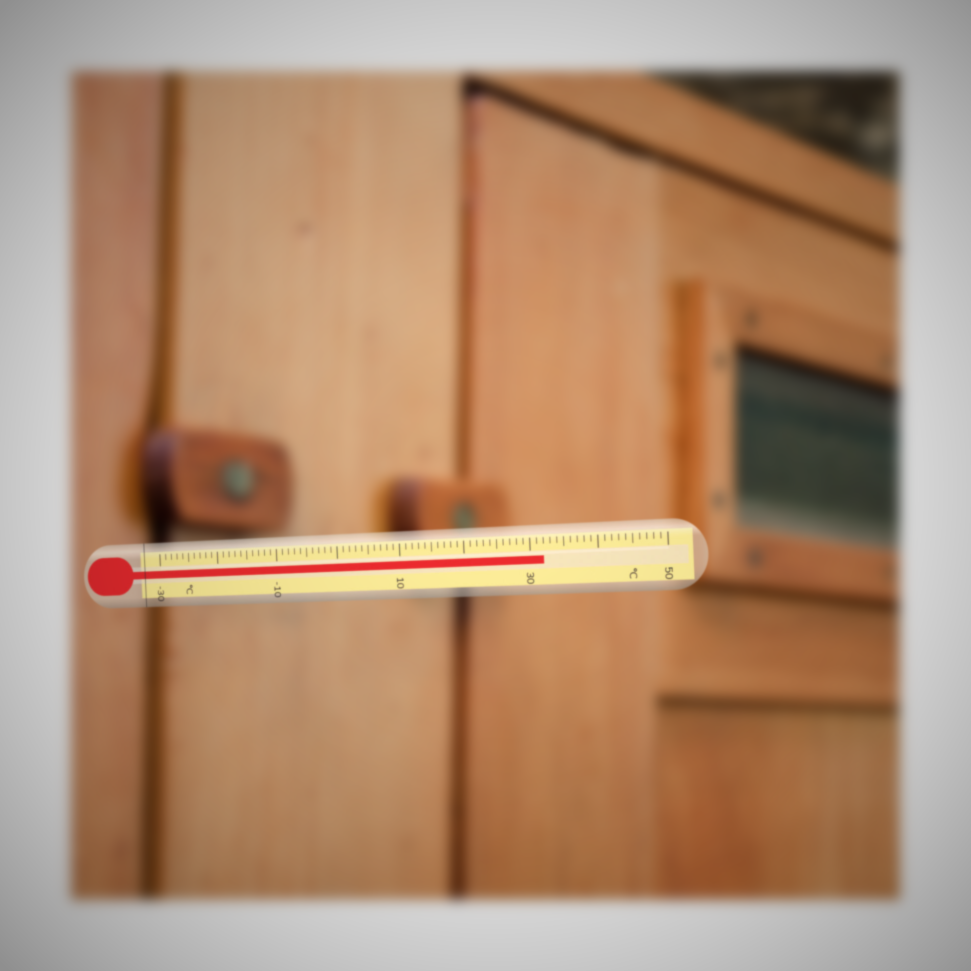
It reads 32,°C
